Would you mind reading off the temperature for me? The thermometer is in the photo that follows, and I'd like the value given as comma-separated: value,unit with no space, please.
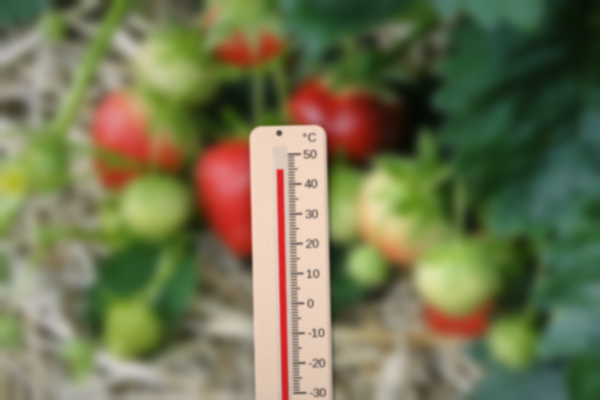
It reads 45,°C
